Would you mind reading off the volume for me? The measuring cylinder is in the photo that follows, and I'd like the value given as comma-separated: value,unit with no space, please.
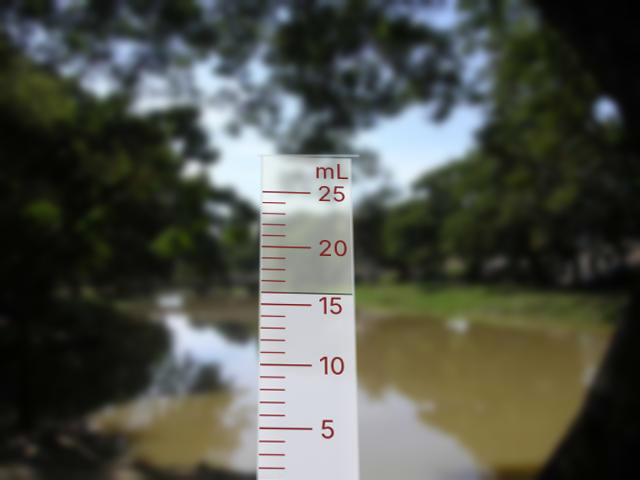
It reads 16,mL
